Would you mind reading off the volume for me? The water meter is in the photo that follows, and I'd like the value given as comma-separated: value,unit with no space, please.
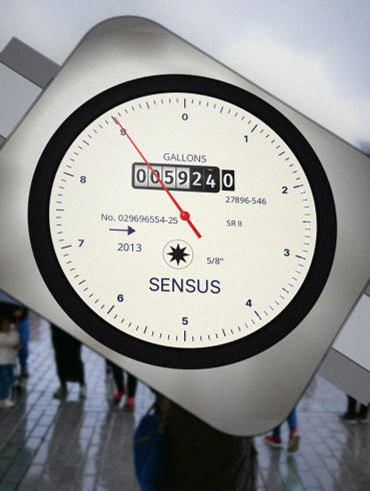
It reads 59239.0,gal
